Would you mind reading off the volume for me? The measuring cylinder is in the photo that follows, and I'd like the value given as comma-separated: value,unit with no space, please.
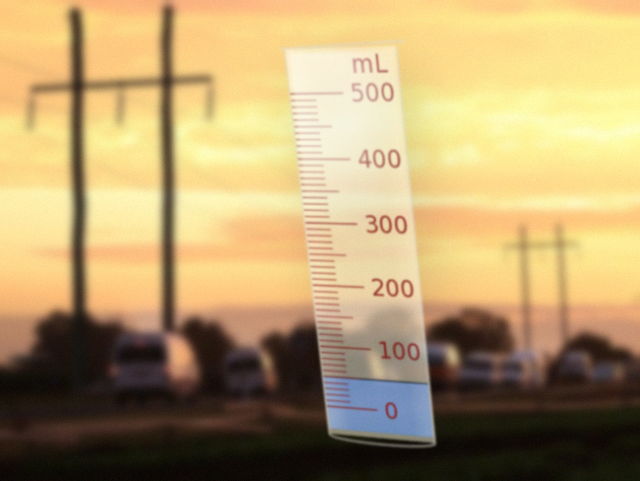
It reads 50,mL
